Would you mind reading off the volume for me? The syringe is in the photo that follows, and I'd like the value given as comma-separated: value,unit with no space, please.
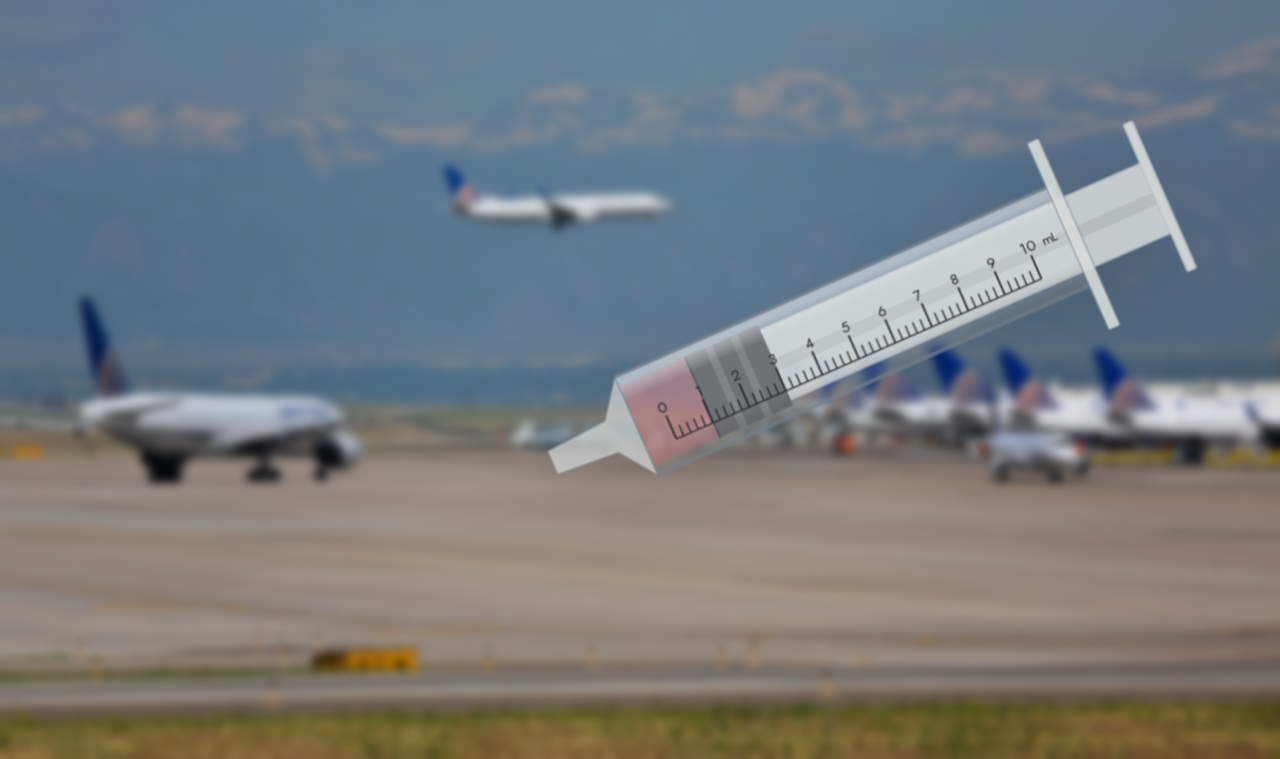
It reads 1,mL
